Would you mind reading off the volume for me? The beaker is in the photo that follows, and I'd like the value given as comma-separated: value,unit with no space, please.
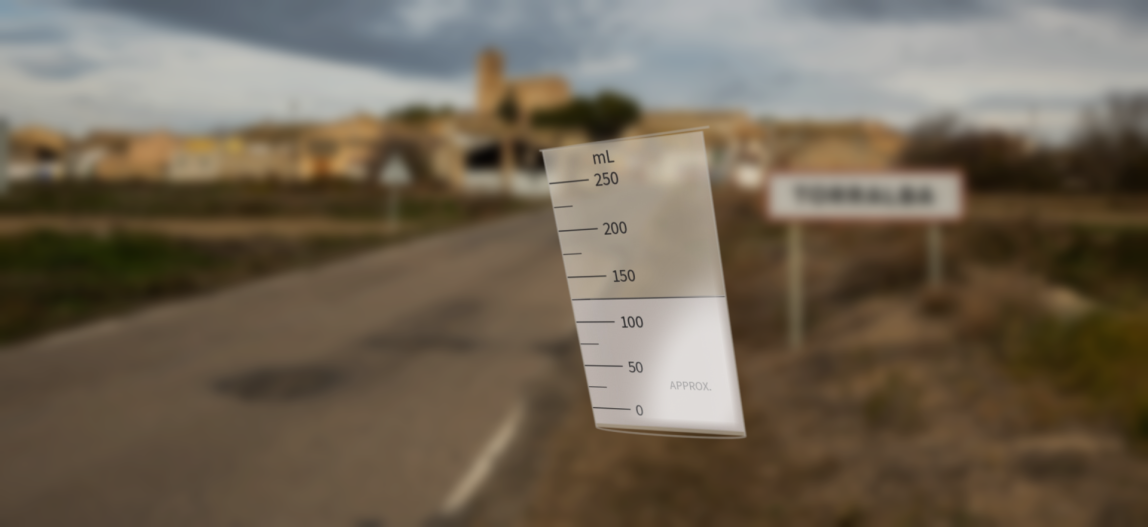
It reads 125,mL
